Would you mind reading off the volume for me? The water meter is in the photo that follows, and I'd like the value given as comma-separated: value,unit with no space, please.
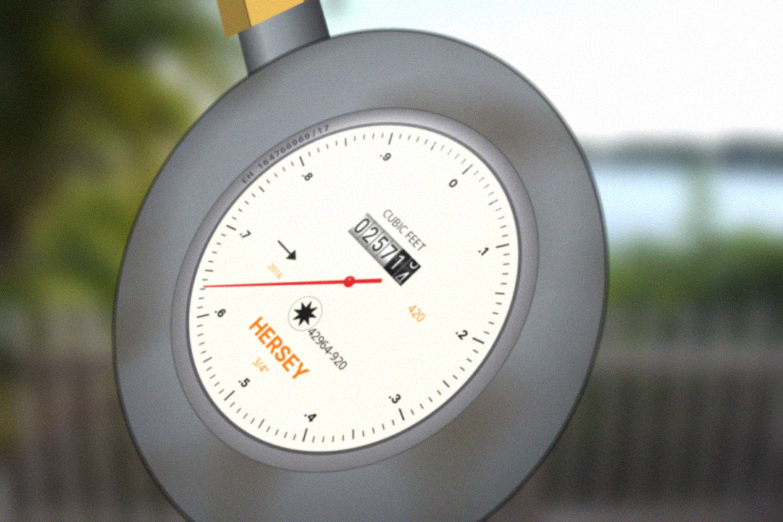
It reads 25713.63,ft³
